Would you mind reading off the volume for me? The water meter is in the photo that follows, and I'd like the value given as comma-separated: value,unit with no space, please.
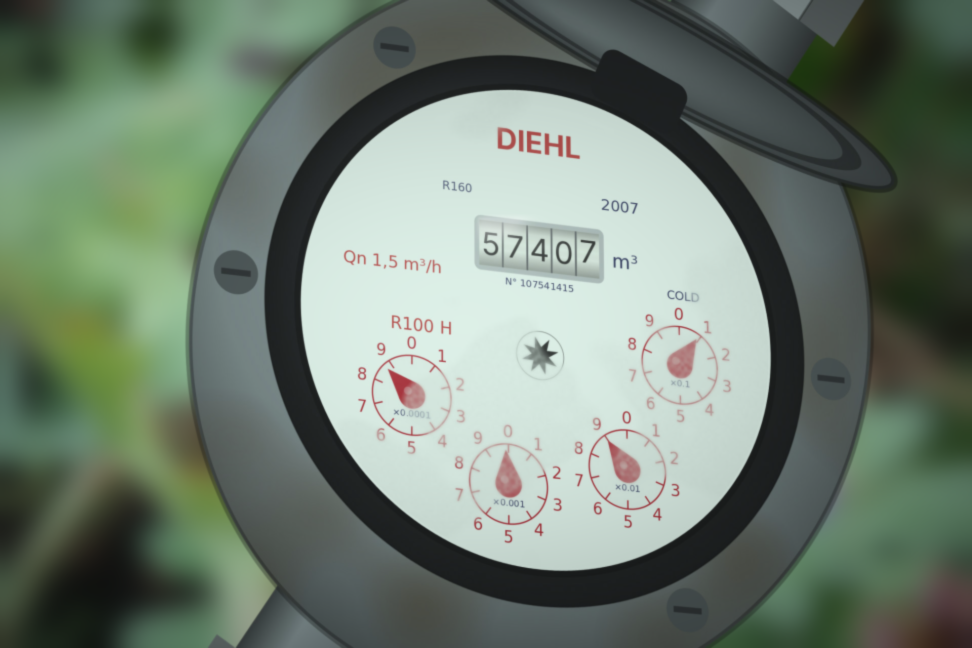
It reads 57407.0898,m³
